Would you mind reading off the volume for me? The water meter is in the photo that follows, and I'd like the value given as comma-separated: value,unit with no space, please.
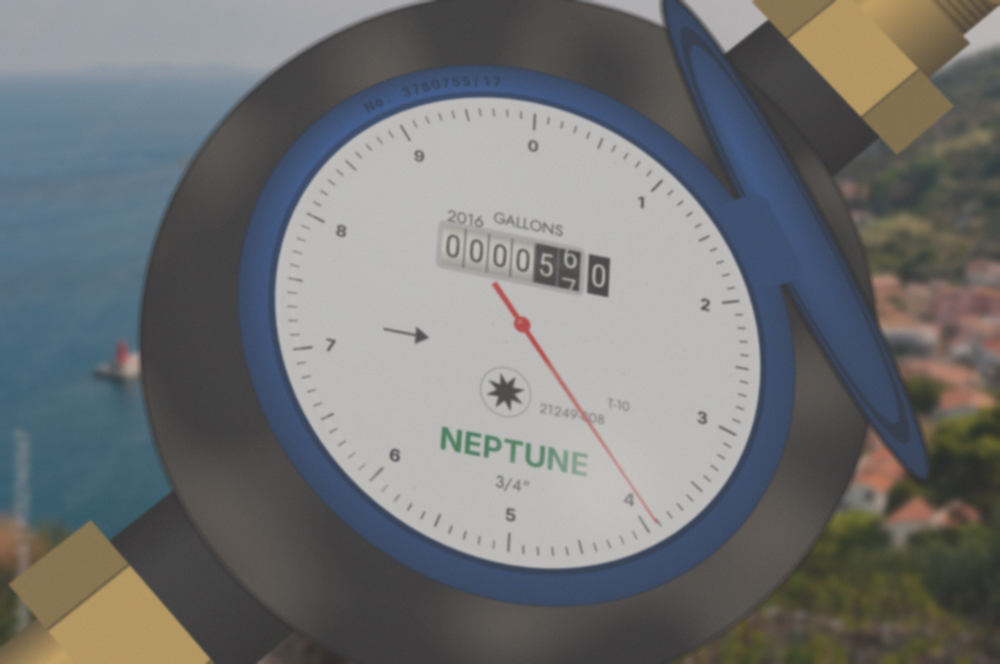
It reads 563.9,gal
